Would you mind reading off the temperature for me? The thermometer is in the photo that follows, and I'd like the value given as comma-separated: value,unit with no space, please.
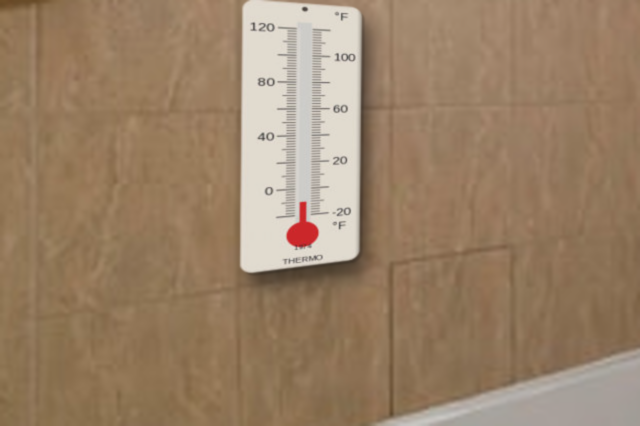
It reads -10,°F
